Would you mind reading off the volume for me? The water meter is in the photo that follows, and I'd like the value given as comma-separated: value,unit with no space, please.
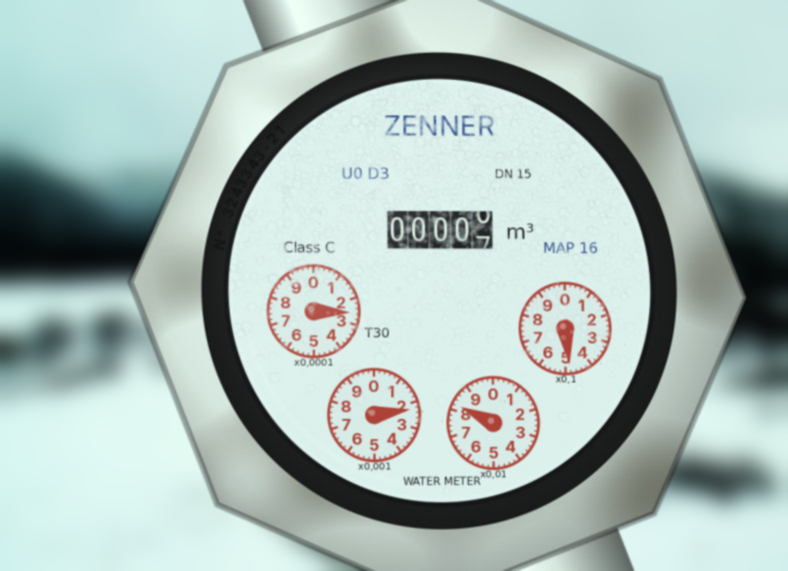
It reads 6.4822,m³
